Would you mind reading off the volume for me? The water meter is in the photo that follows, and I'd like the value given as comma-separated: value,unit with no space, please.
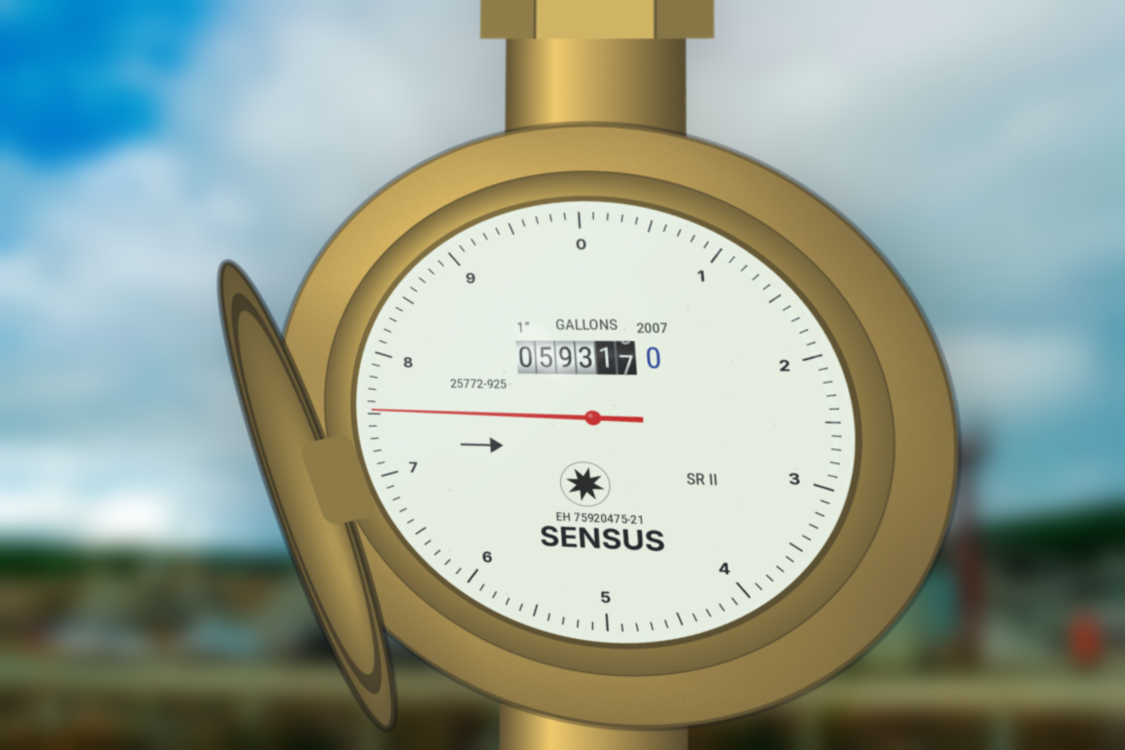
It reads 593167.5,gal
